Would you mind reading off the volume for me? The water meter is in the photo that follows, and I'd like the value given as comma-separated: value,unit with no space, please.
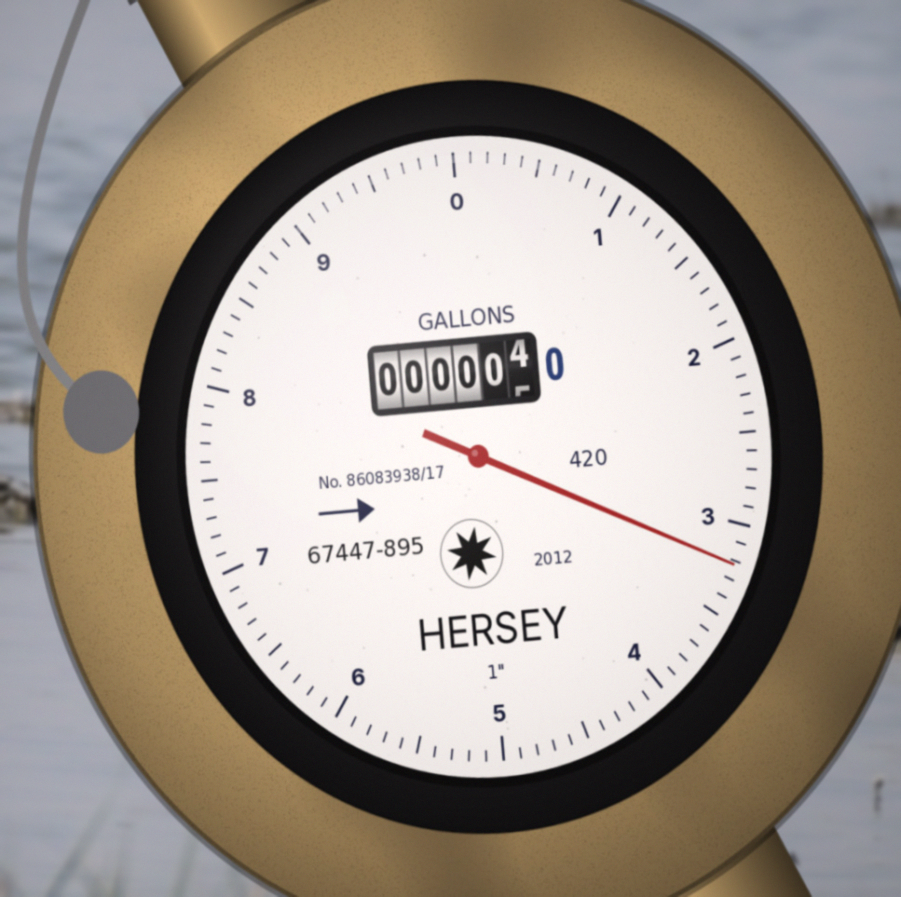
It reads 43.2,gal
